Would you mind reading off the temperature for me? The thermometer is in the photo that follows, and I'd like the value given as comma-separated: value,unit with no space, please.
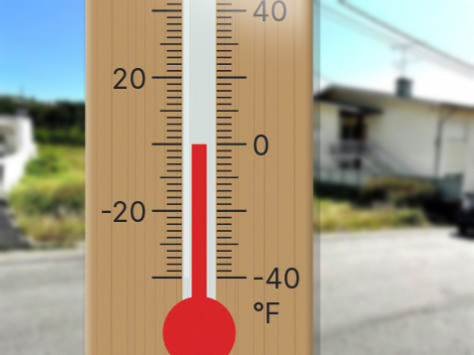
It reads 0,°F
